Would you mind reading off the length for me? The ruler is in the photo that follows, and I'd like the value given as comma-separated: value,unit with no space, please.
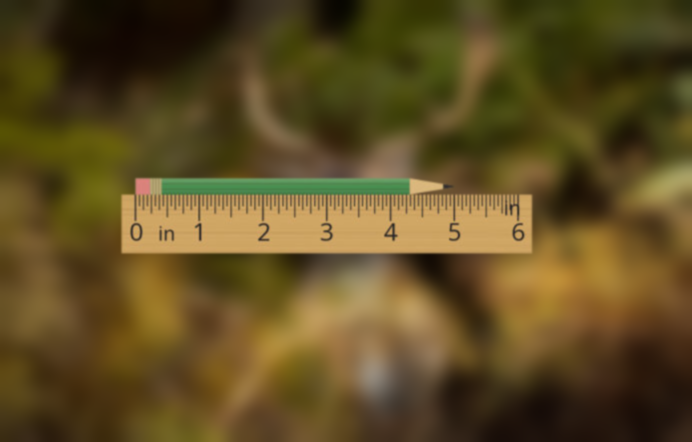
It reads 5,in
